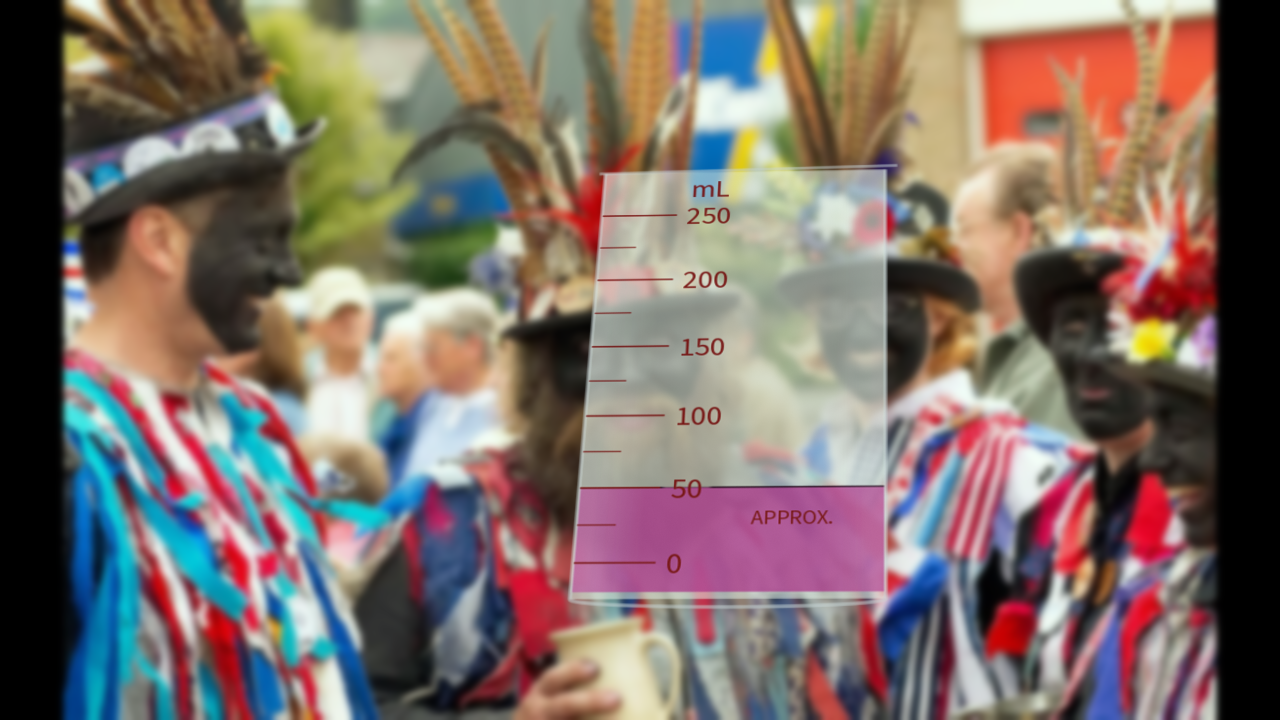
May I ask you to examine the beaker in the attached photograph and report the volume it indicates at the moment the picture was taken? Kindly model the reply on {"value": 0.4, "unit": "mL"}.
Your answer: {"value": 50, "unit": "mL"}
